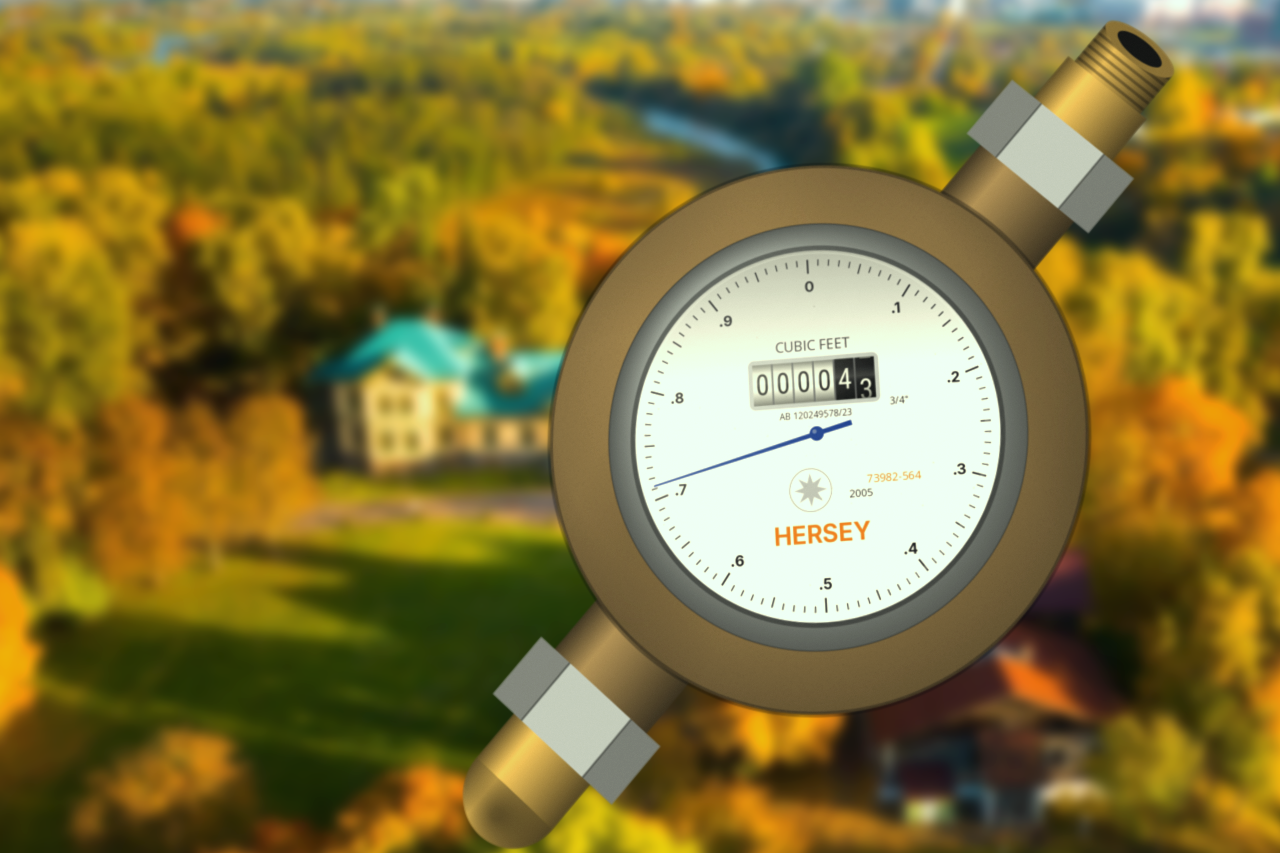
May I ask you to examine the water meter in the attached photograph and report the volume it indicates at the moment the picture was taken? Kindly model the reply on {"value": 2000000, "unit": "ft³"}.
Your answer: {"value": 42.71, "unit": "ft³"}
